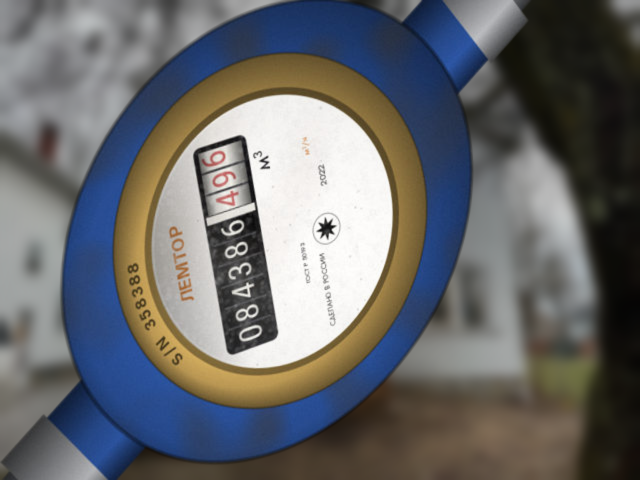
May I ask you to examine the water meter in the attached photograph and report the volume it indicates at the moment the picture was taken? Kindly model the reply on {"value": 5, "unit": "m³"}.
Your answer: {"value": 84386.496, "unit": "m³"}
